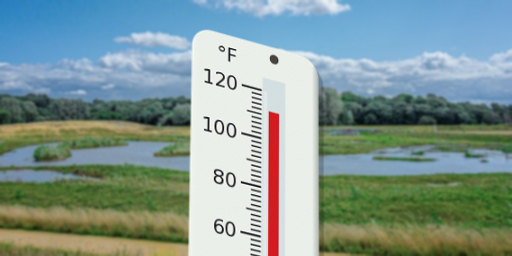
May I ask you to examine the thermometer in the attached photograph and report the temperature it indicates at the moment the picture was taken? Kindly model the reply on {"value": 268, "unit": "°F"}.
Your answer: {"value": 112, "unit": "°F"}
